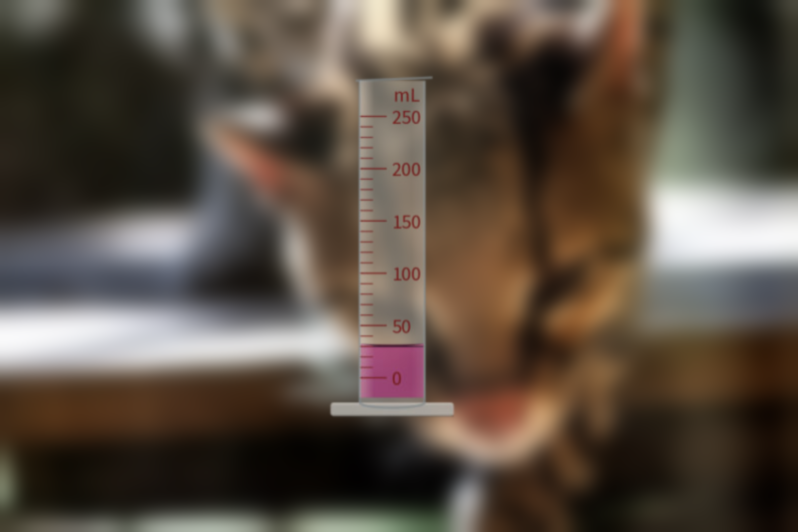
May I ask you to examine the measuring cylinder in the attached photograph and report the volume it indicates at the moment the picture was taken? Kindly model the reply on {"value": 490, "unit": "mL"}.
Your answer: {"value": 30, "unit": "mL"}
